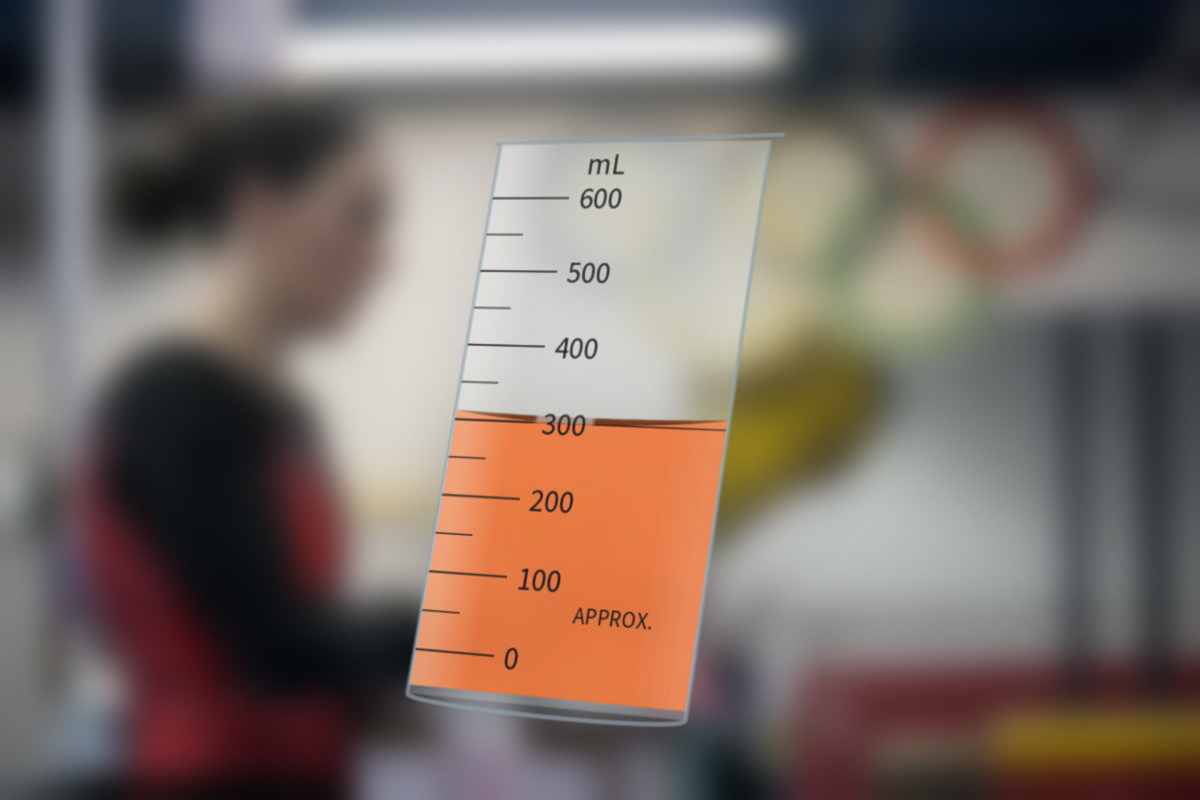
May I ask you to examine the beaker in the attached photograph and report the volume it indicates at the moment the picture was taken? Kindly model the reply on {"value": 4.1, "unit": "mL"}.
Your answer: {"value": 300, "unit": "mL"}
